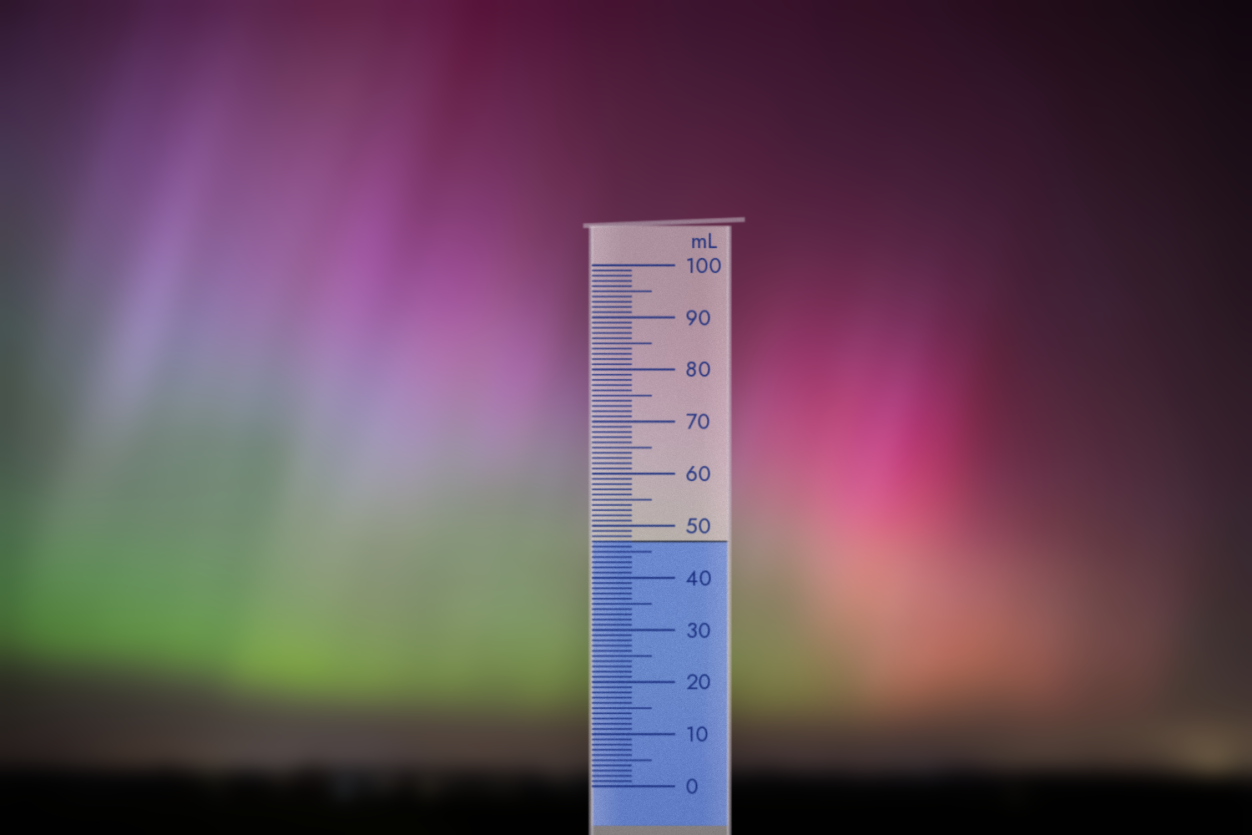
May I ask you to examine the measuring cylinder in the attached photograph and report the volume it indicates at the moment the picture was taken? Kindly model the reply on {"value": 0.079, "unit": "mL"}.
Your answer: {"value": 47, "unit": "mL"}
